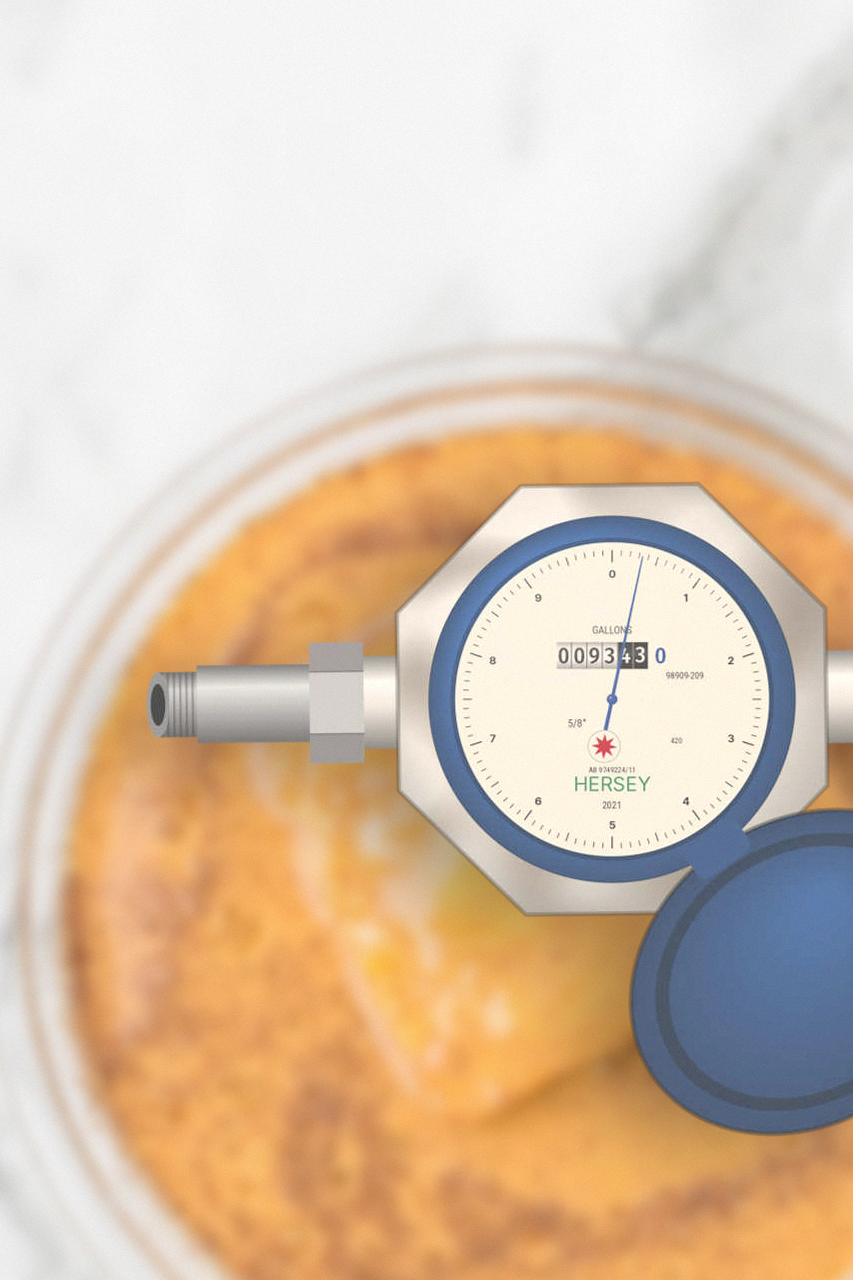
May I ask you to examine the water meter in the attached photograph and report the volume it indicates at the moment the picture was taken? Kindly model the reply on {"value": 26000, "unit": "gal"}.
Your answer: {"value": 93430.3, "unit": "gal"}
